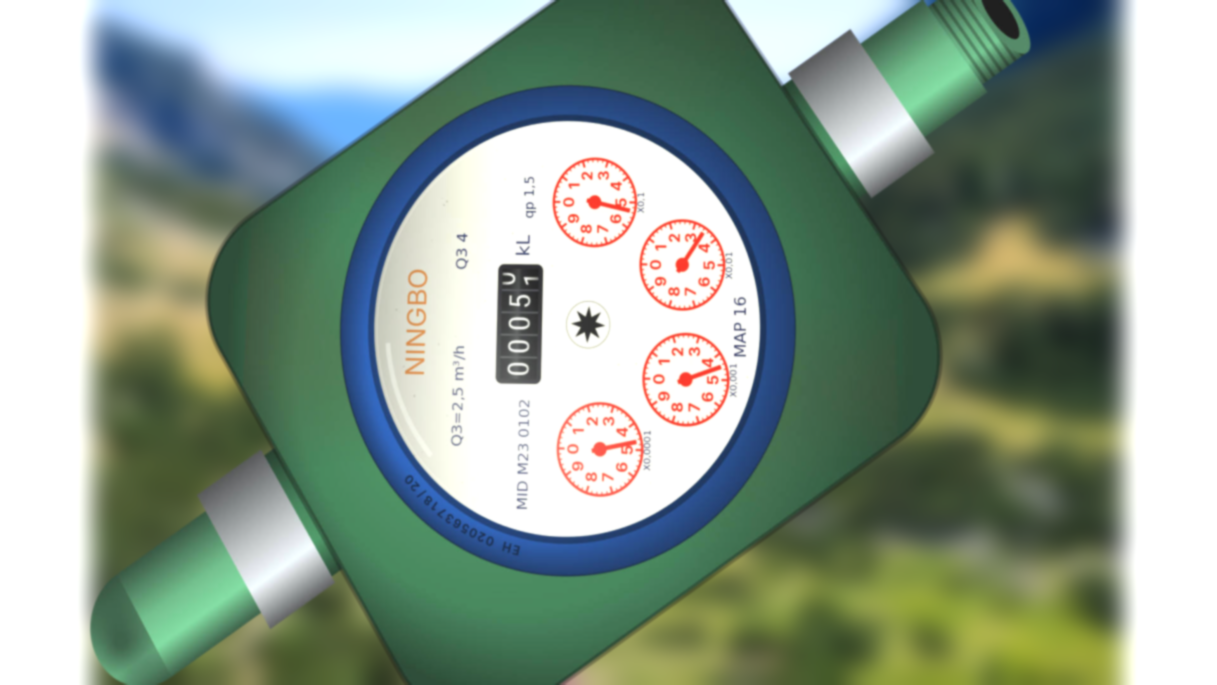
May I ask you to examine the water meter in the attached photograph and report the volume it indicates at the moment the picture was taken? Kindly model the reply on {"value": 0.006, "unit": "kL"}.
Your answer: {"value": 50.5344, "unit": "kL"}
